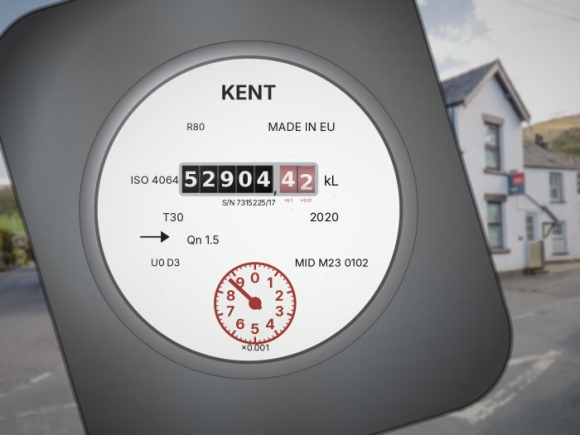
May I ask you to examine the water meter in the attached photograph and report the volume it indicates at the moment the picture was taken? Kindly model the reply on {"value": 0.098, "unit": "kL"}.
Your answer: {"value": 52904.418, "unit": "kL"}
